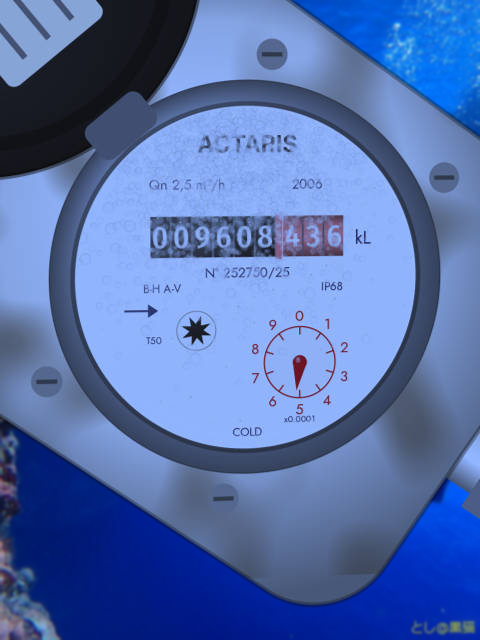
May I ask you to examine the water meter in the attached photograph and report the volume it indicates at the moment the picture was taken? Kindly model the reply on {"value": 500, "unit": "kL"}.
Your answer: {"value": 9608.4365, "unit": "kL"}
